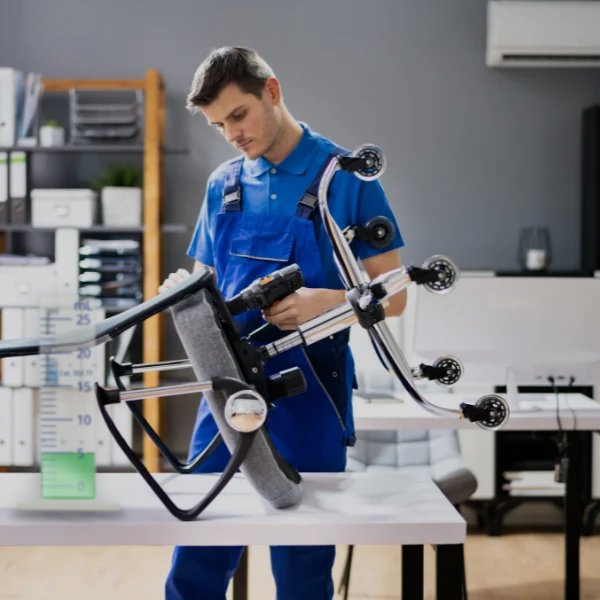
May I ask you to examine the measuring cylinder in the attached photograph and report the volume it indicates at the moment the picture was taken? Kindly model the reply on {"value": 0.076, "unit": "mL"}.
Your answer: {"value": 5, "unit": "mL"}
